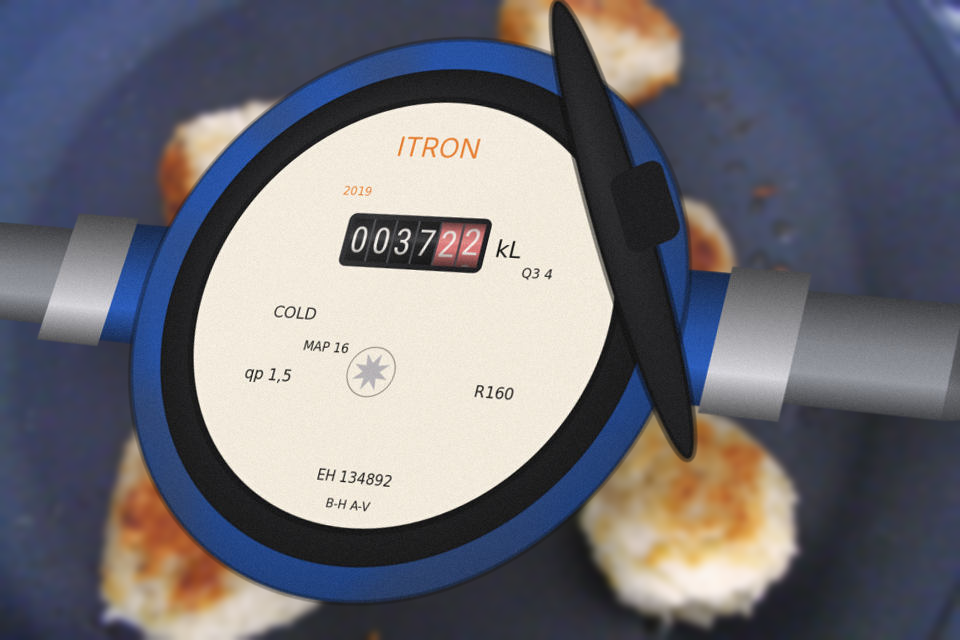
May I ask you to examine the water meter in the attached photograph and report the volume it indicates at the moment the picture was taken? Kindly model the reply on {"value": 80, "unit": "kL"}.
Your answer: {"value": 37.22, "unit": "kL"}
